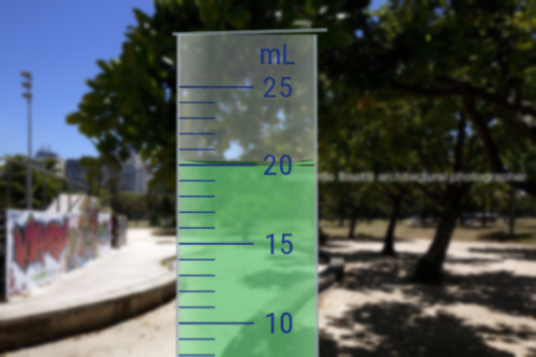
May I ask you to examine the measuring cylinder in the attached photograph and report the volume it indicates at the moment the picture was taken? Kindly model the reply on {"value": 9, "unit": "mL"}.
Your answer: {"value": 20, "unit": "mL"}
